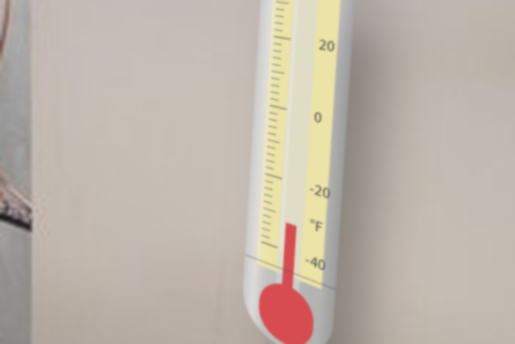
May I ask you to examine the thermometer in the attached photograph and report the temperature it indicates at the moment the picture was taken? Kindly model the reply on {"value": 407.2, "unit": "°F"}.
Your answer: {"value": -32, "unit": "°F"}
